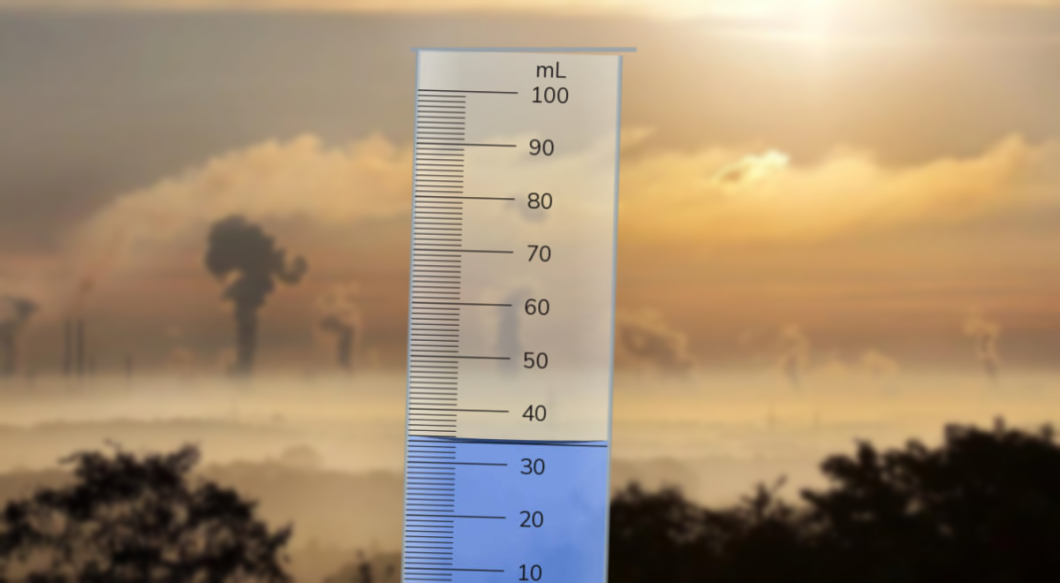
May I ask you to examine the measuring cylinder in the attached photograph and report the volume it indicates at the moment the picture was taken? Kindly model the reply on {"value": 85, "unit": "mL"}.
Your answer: {"value": 34, "unit": "mL"}
